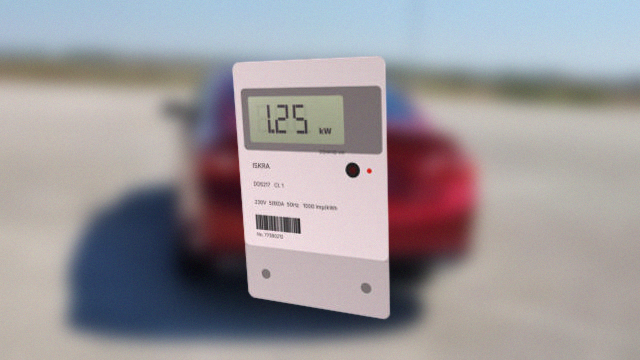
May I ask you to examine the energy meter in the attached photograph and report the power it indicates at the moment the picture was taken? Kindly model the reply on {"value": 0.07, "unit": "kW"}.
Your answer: {"value": 1.25, "unit": "kW"}
